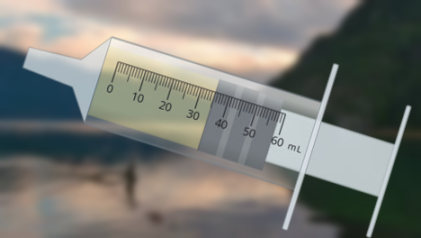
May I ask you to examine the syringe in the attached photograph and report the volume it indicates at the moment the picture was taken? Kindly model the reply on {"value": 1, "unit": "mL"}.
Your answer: {"value": 35, "unit": "mL"}
